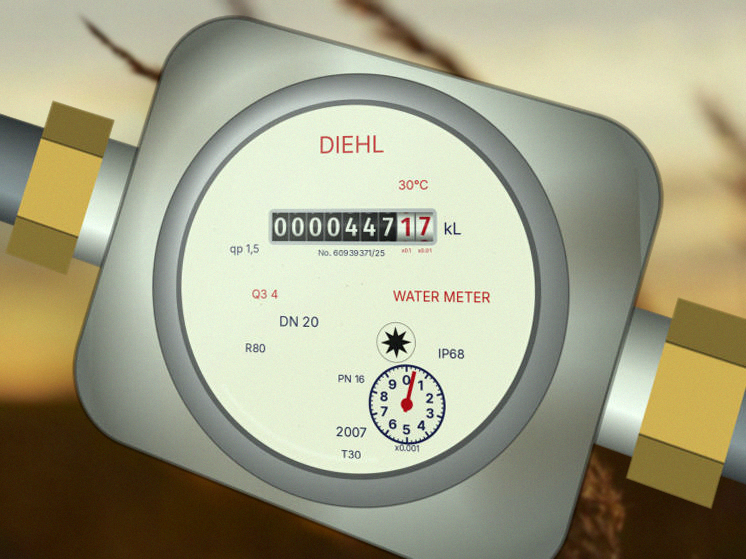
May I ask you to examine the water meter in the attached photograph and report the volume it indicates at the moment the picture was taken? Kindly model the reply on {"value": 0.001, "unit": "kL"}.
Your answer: {"value": 447.170, "unit": "kL"}
